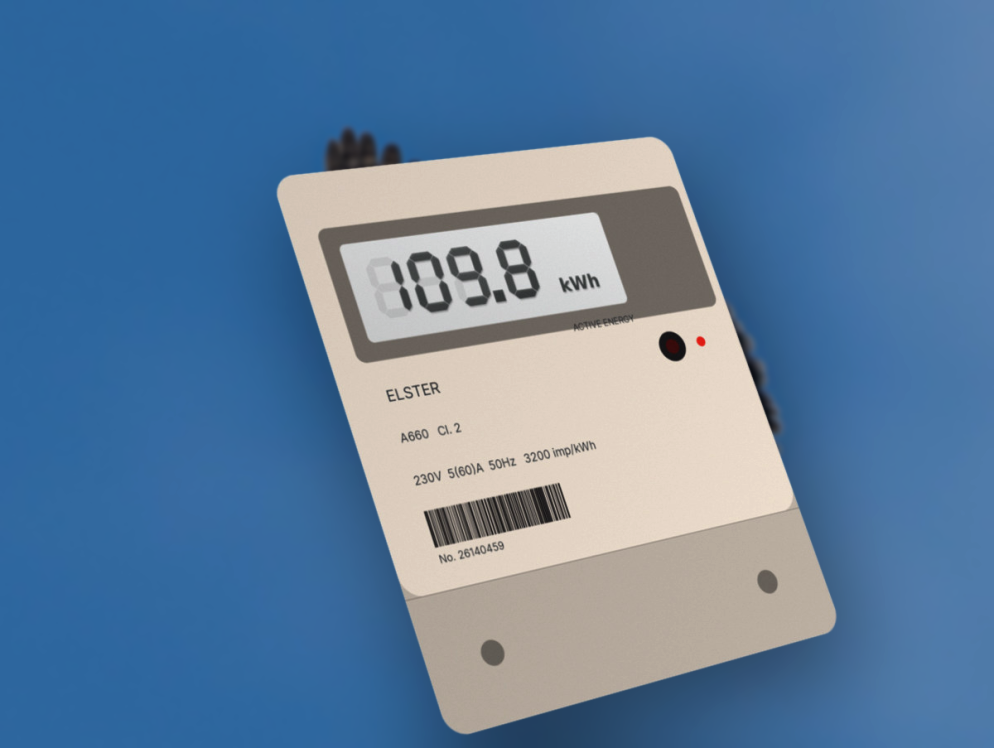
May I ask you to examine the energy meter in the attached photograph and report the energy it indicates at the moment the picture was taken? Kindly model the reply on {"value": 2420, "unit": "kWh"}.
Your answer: {"value": 109.8, "unit": "kWh"}
